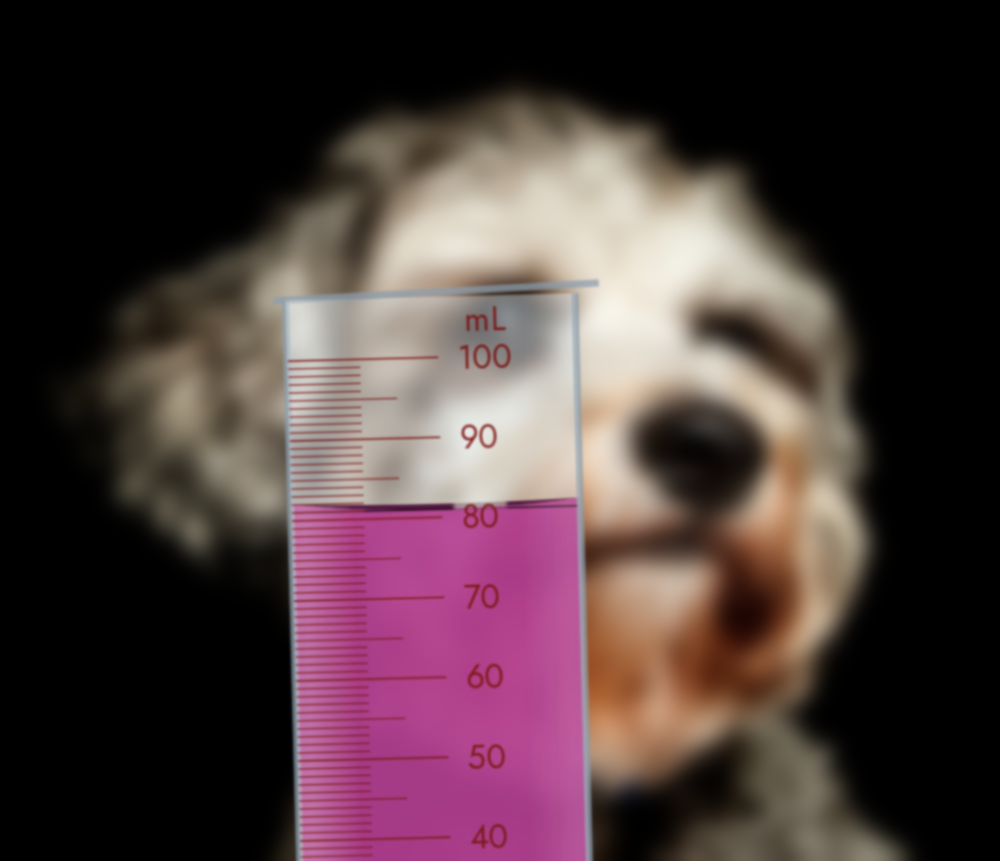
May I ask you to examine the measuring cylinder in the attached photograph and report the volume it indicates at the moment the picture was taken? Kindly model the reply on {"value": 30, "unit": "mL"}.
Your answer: {"value": 81, "unit": "mL"}
